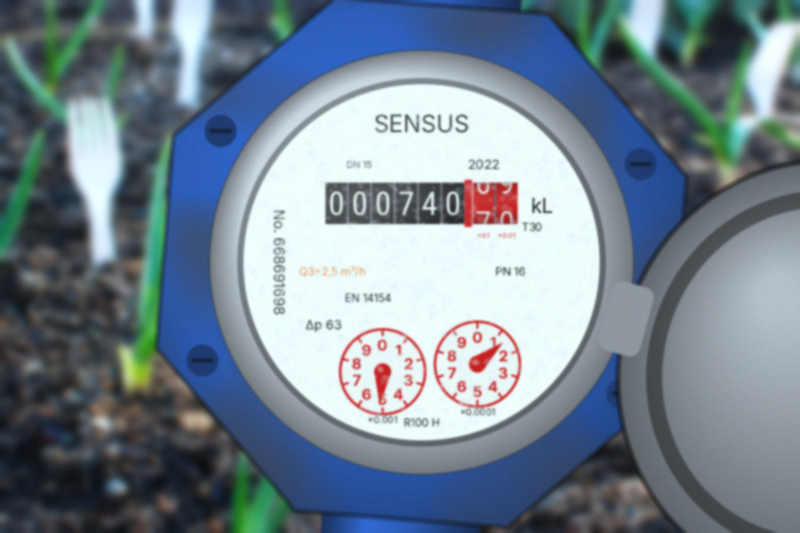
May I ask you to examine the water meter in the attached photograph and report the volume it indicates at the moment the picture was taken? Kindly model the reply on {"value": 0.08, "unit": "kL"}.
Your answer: {"value": 740.6951, "unit": "kL"}
